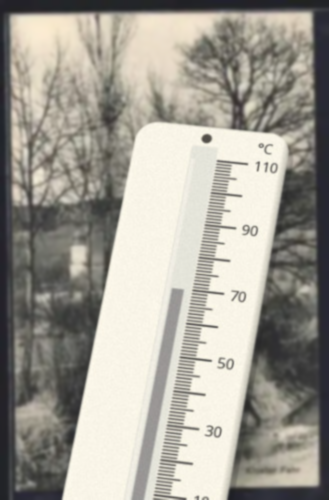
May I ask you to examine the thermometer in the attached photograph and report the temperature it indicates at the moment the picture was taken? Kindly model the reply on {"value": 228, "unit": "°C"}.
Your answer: {"value": 70, "unit": "°C"}
